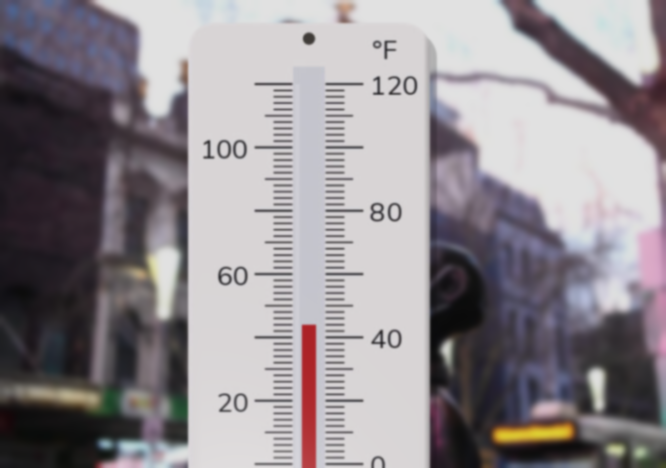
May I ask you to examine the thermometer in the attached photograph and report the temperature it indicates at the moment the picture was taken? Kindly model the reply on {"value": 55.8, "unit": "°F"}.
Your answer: {"value": 44, "unit": "°F"}
